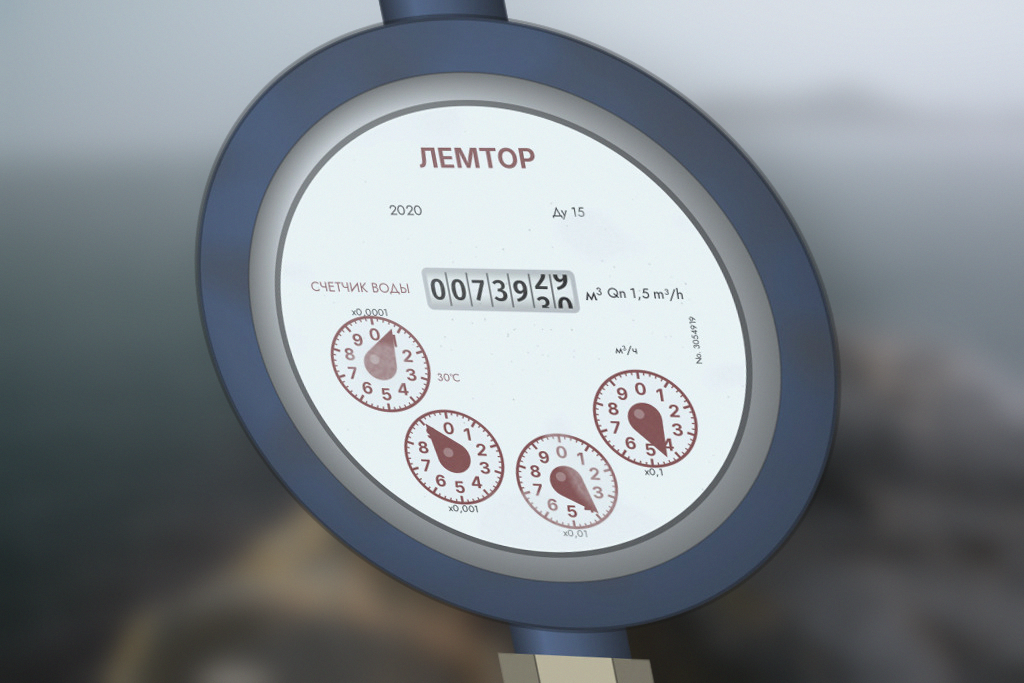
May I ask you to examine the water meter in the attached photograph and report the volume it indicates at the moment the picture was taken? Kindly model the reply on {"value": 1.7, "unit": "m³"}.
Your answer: {"value": 73929.4390, "unit": "m³"}
